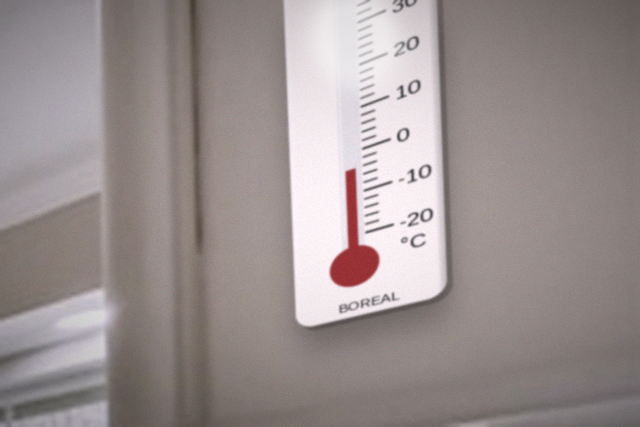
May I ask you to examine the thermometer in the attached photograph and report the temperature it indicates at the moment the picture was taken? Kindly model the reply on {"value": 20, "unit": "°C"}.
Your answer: {"value": -4, "unit": "°C"}
